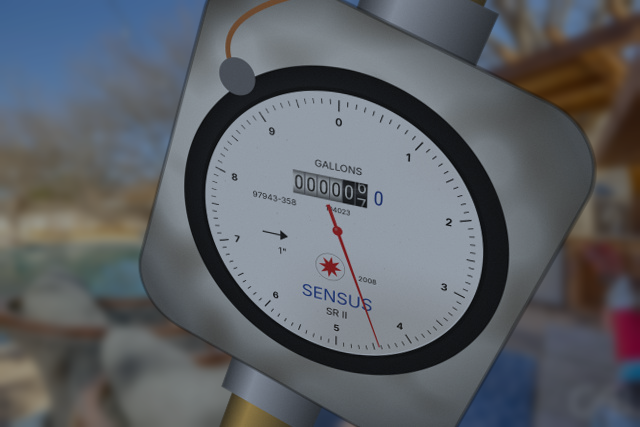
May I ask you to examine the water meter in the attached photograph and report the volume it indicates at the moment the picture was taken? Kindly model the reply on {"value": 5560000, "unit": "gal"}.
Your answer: {"value": 64.4, "unit": "gal"}
